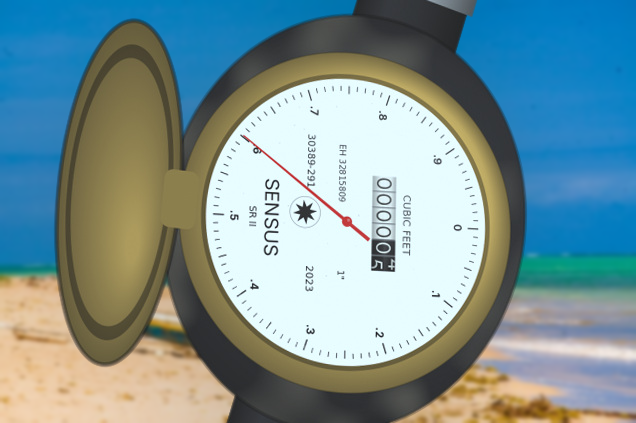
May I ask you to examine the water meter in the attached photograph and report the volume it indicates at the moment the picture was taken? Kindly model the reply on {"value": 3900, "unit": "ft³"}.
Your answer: {"value": 4.60, "unit": "ft³"}
